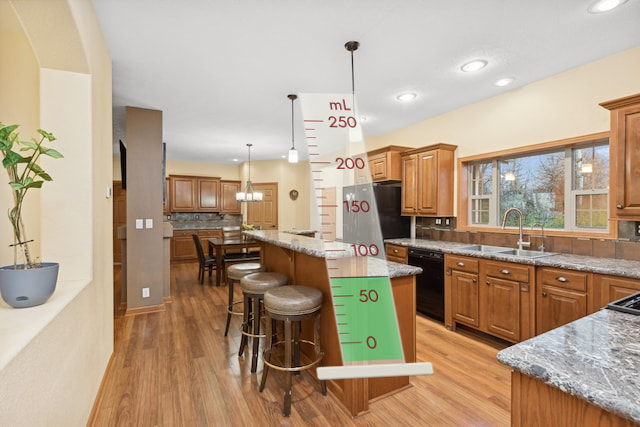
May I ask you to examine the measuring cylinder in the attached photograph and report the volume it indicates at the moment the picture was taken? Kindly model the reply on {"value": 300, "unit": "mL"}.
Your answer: {"value": 70, "unit": "mL"}
